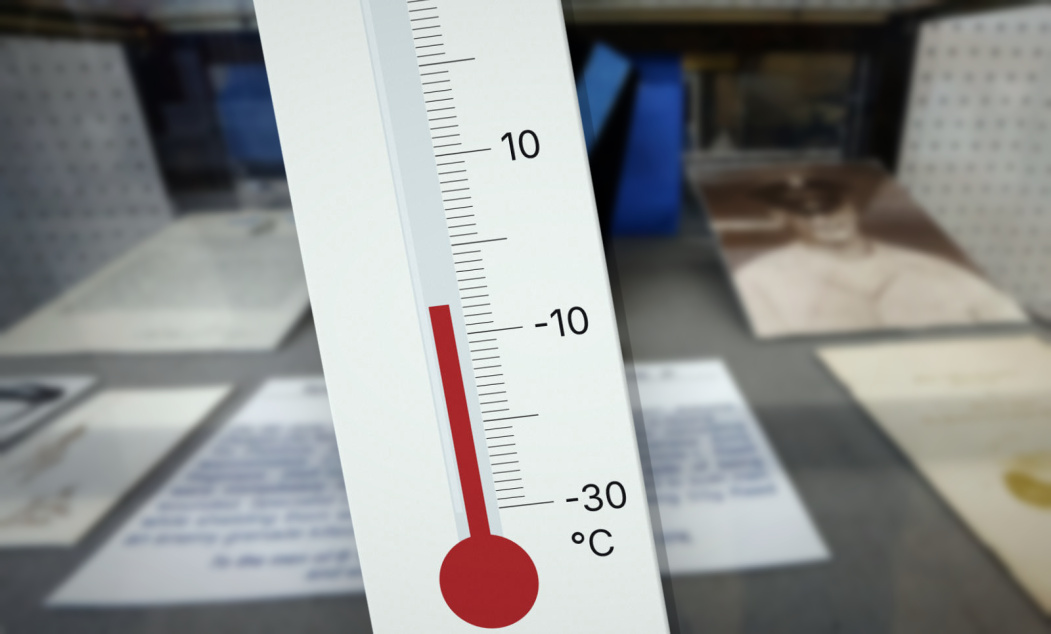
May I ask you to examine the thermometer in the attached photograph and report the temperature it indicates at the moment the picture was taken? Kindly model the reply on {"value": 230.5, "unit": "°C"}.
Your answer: {"value": -6.5, "unit": "°C"}
